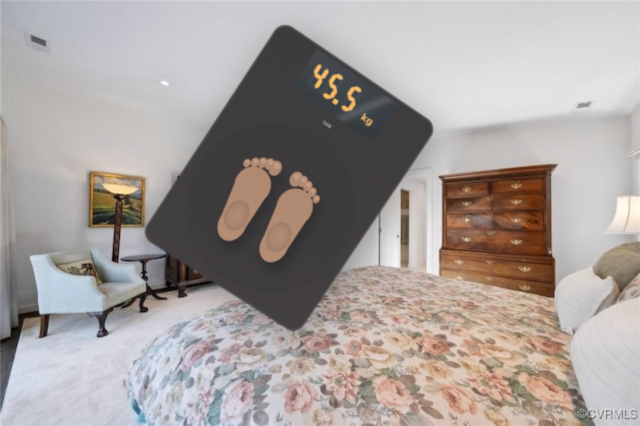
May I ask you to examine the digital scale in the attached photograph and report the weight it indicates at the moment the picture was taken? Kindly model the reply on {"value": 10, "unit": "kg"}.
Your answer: {"value": 45.5, "unit": "kg"}
